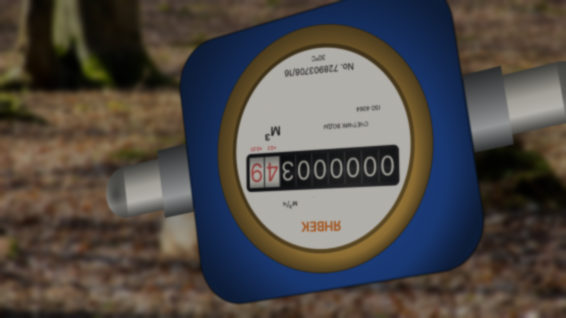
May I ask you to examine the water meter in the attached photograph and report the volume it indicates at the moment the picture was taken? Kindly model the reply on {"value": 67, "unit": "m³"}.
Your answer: {"value": 3.49, "unit": "m³"}
